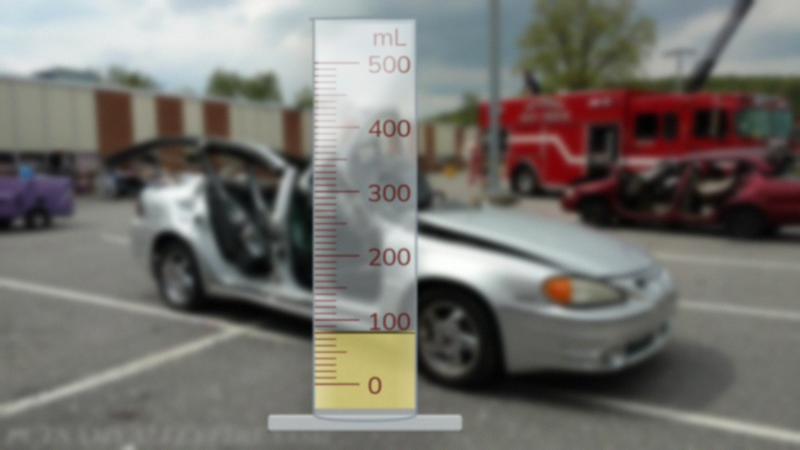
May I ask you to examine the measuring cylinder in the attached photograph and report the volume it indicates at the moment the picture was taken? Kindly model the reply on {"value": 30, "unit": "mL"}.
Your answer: {"value": 80, "unit": "mL"}
